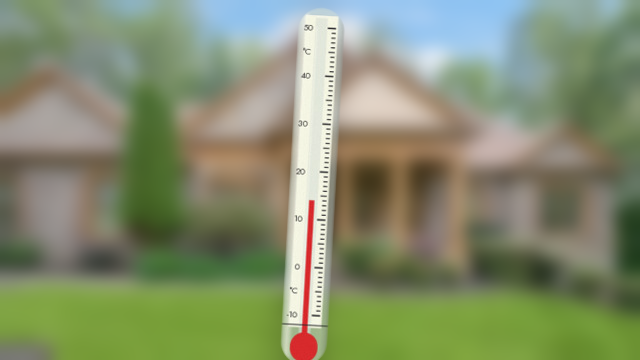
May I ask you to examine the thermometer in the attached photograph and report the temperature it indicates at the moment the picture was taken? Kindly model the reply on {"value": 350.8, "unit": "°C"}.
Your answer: {"value": 14, "unit": "°C"}
